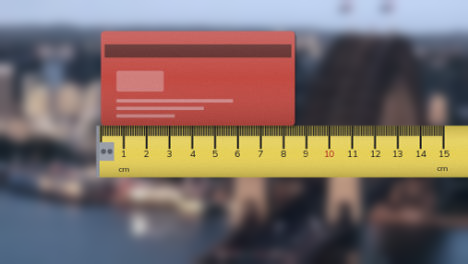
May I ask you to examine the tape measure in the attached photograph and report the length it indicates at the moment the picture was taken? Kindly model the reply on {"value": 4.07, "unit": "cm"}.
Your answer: {"value": 8.5, "unit": "cm"}
